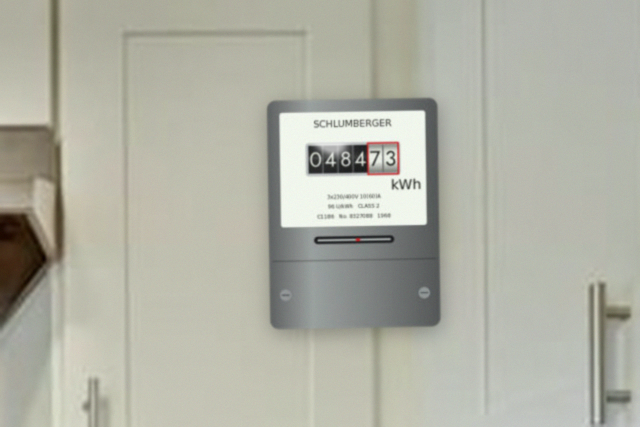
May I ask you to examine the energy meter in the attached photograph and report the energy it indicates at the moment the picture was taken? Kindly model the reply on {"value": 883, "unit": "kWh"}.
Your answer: {"value": 484.73, "unit": "kWh"}
